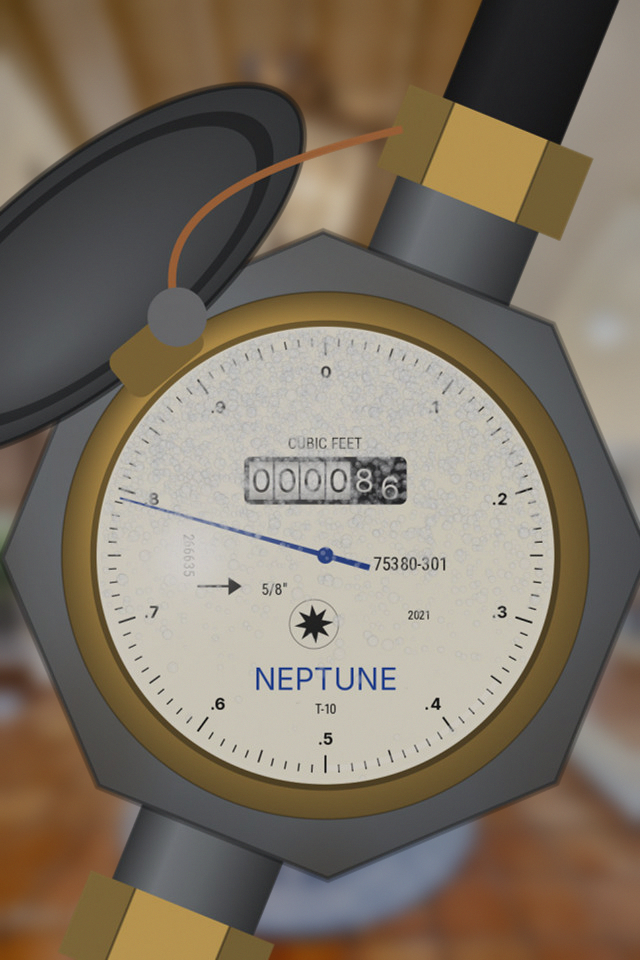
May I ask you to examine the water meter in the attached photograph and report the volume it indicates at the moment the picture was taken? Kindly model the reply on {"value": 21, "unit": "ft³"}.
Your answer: {"value": 85.79, "unit": "ft³"}
